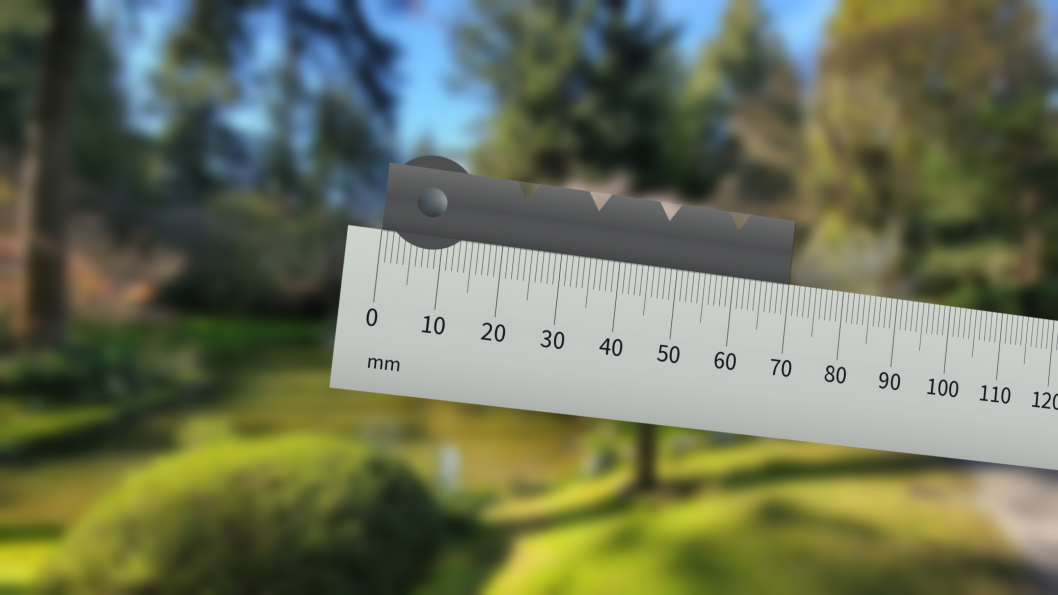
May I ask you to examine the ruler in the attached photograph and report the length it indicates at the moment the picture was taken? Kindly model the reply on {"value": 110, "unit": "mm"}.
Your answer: {"value": 70, "unit": "mm"}
